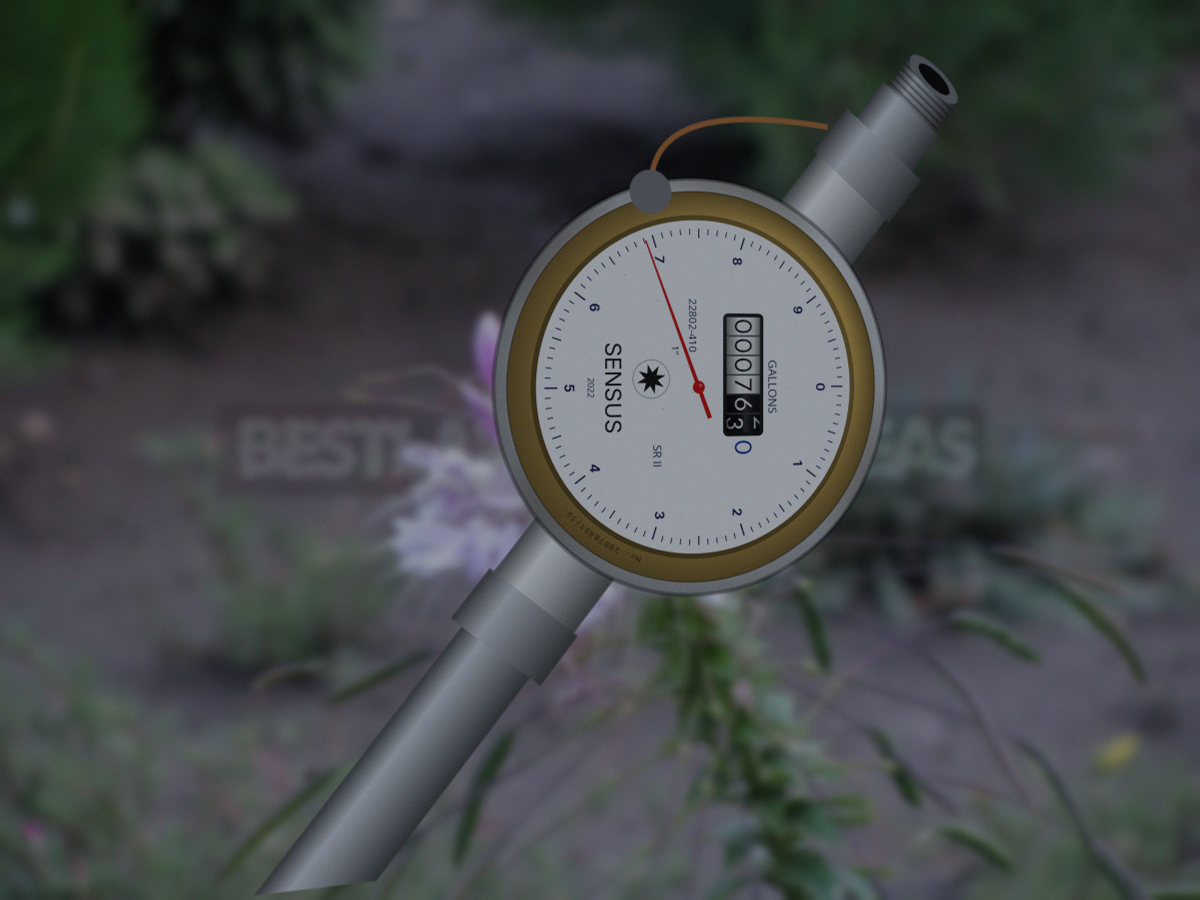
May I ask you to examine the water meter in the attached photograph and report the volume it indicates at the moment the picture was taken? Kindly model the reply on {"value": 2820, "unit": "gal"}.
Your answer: {"value": 7626.9, "unit": "gal"}
